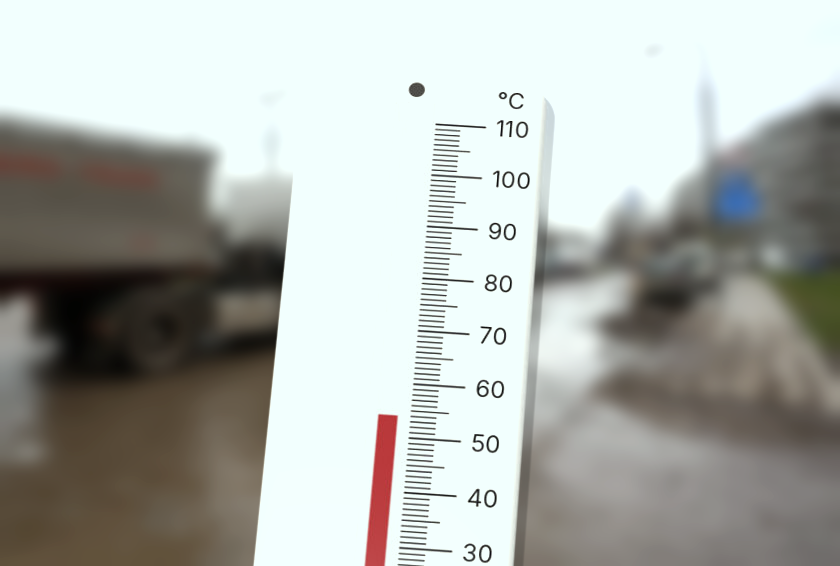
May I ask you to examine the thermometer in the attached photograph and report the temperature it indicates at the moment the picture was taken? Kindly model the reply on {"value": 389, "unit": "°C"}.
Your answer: {"value": 54, "unit": "°C"}
